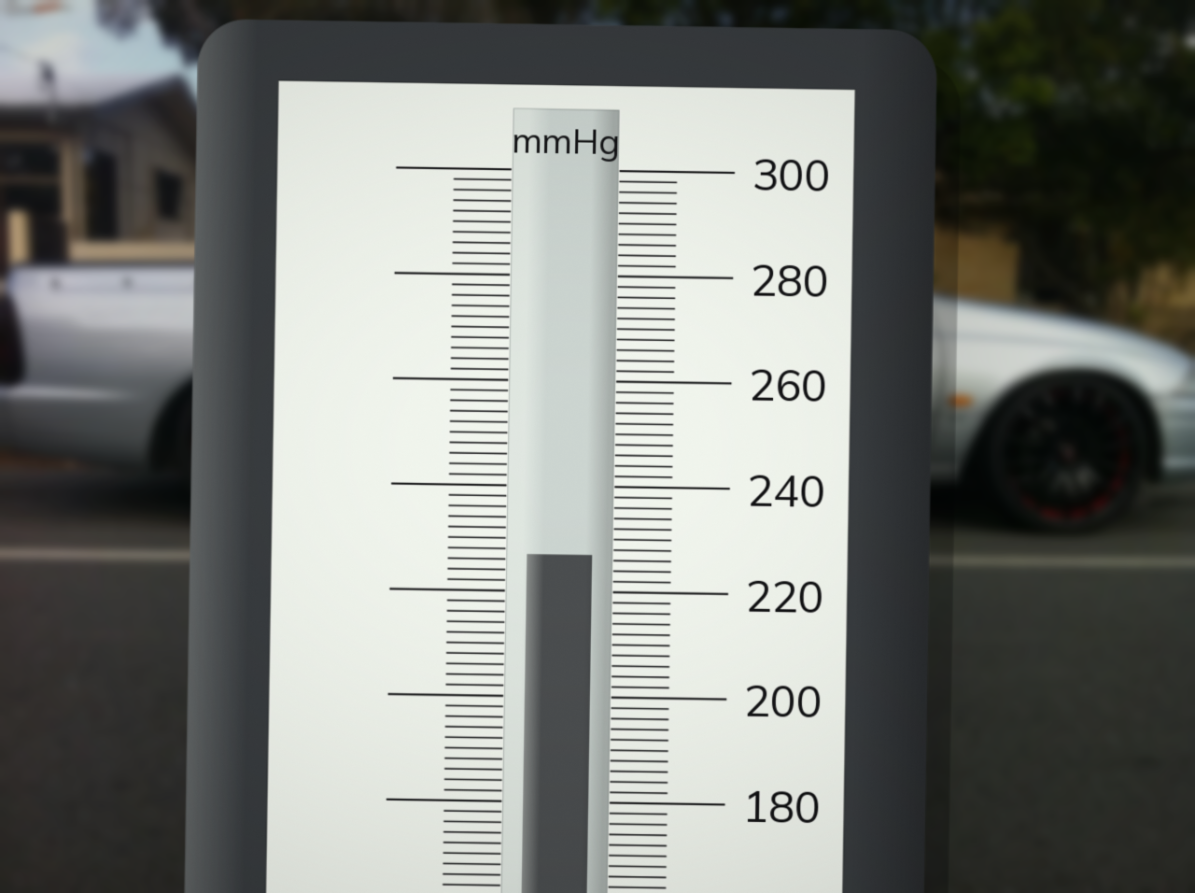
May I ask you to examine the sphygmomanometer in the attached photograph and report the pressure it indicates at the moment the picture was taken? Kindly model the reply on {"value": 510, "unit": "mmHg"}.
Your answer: {"value": 227, "unit": "mmHg"}
